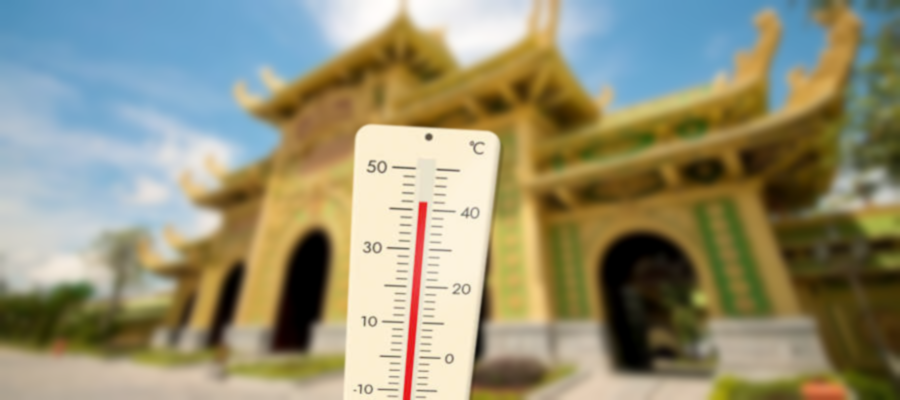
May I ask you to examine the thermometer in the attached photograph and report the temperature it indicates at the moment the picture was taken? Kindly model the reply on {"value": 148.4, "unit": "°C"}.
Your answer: {"value": 42, "unit": "°C"}
